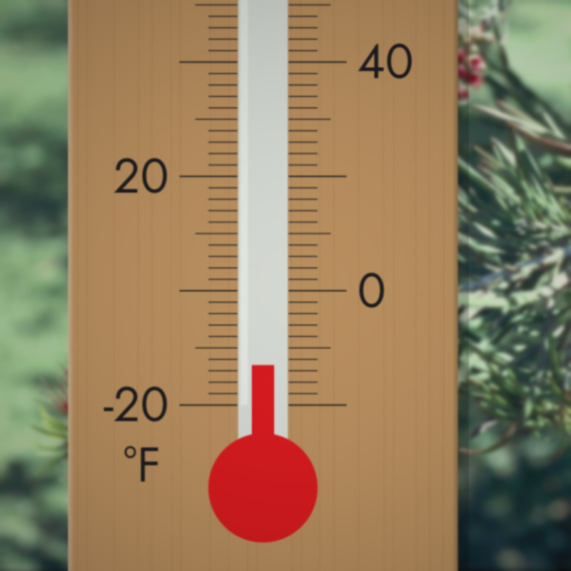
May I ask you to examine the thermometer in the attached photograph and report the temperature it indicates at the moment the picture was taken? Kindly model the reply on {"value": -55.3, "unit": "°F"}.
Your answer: {"value": -13, "unit": "°F"}
